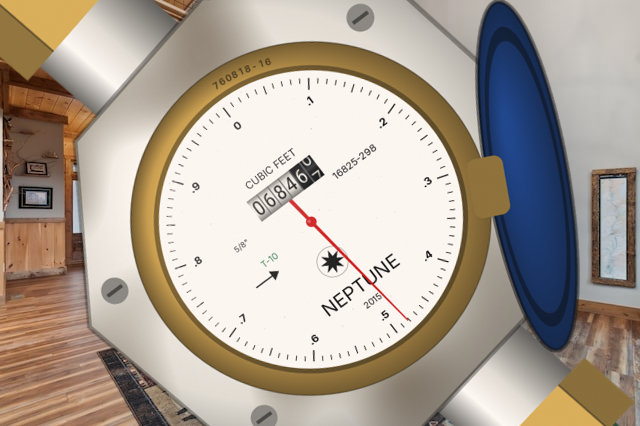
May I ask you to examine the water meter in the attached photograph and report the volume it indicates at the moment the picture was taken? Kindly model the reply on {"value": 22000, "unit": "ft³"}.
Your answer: {"value": 68466.48, "unit": "ft³"}
